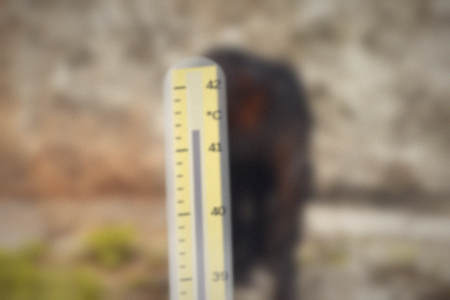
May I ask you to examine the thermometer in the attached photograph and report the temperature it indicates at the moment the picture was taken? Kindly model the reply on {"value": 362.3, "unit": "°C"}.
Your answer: {"value": 41.3, "unit": "°C"}
